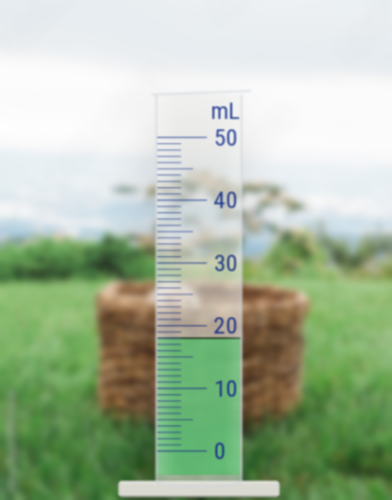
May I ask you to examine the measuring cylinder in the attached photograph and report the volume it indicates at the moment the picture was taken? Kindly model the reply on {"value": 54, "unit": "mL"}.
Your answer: {"value": 18, "unit": "mL"}
